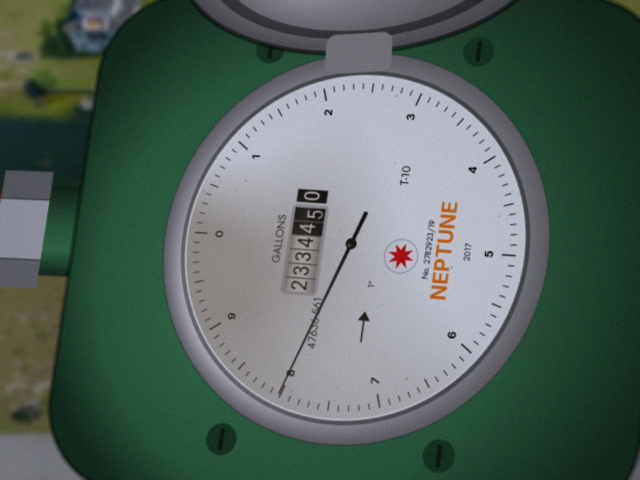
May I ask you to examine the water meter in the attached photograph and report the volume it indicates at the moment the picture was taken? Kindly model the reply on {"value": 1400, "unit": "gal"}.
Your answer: {"value": 2334448.0, "unit": "gal"}
